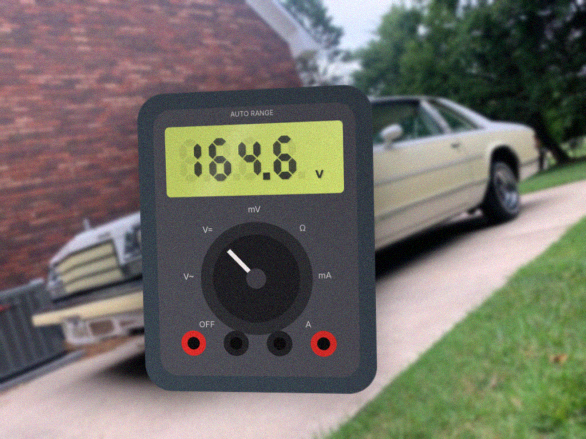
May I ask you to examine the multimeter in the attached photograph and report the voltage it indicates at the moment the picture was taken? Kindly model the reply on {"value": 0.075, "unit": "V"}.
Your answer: {"value": 164.6, "unit": "V"}
